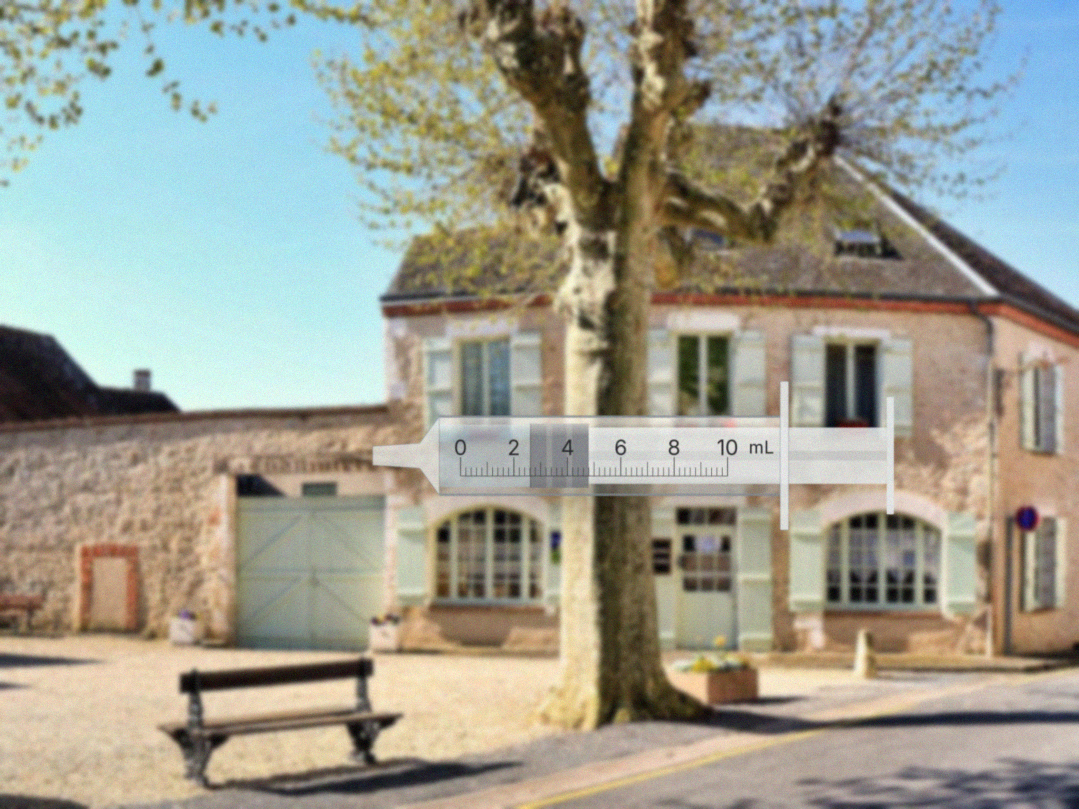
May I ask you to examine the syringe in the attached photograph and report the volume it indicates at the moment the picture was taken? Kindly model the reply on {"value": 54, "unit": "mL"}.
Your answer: {"value": 2.6, "unit": "mL"}
